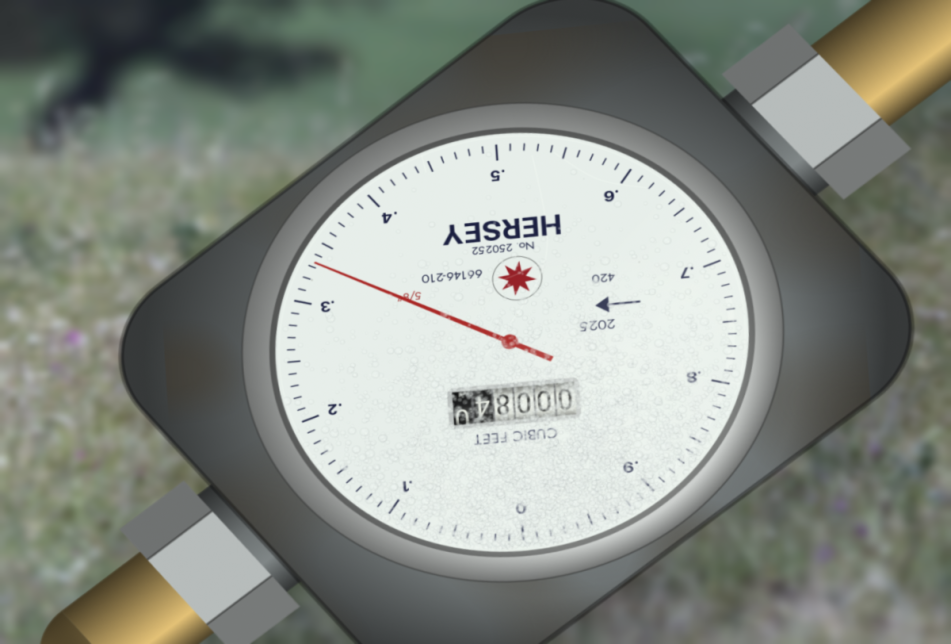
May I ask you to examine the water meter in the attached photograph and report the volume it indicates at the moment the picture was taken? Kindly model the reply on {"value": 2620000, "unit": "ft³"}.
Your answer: {"value": 840.33, "unit": "ft³"}
